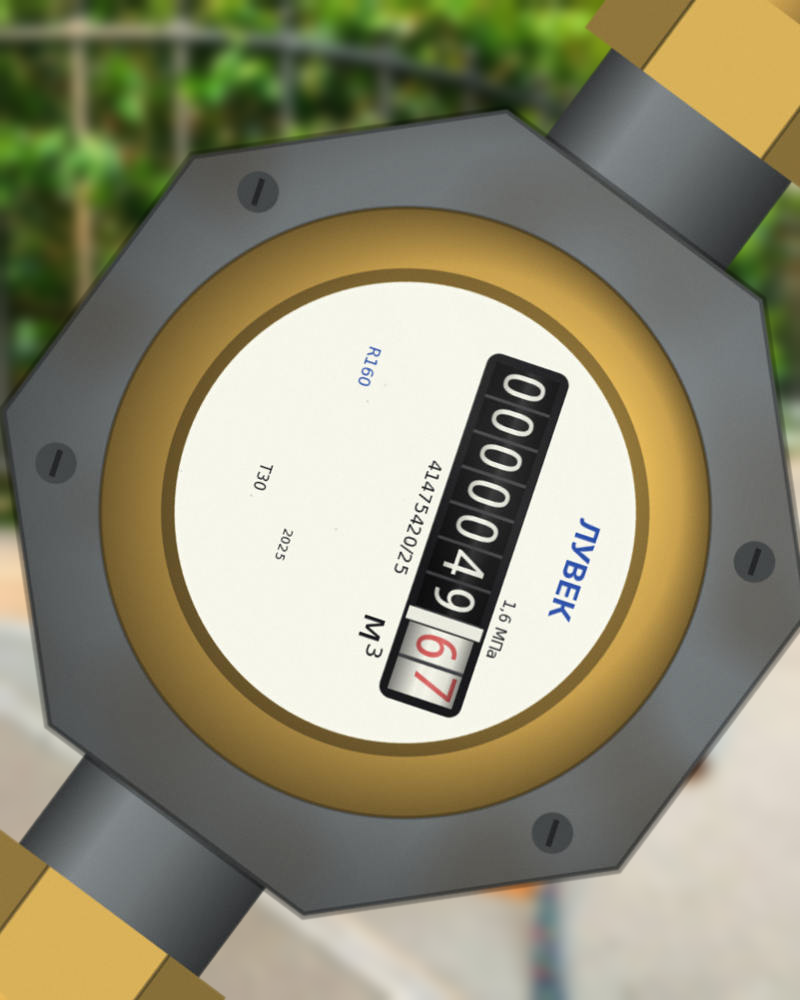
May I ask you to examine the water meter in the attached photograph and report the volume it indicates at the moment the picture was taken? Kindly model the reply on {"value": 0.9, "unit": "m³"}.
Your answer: {"value": 49.67, "unit": "m³"}
